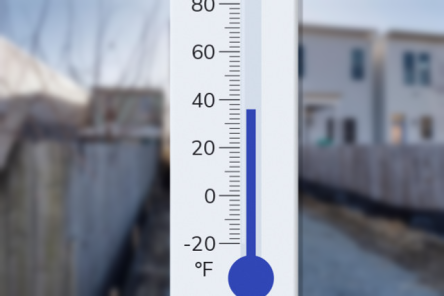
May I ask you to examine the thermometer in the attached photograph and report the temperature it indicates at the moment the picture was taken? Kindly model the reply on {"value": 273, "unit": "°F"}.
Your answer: {"value": 36, "unit": "°F"}
